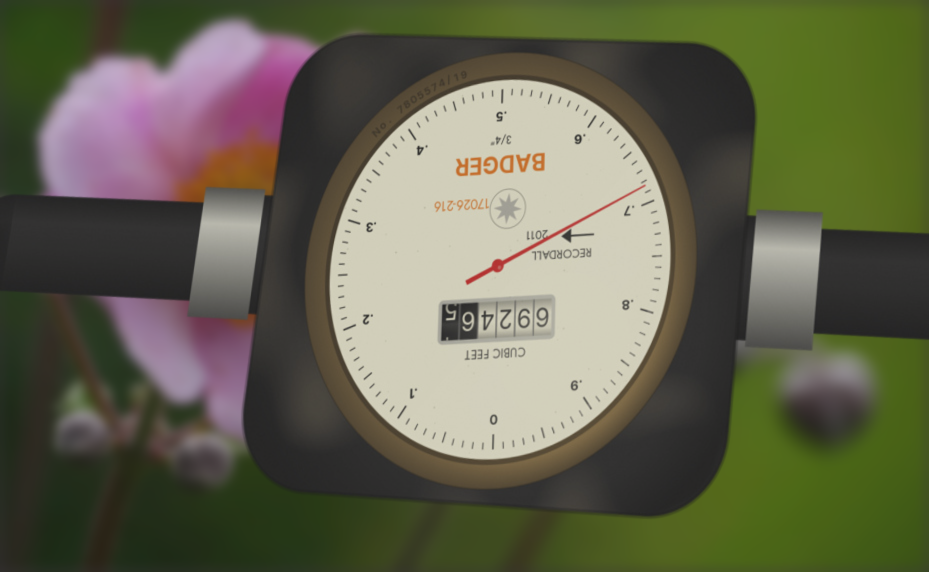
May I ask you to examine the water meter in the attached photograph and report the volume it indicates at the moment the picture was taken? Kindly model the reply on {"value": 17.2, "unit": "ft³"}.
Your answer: {"value": 692464.68, "unit": "ft³"}
